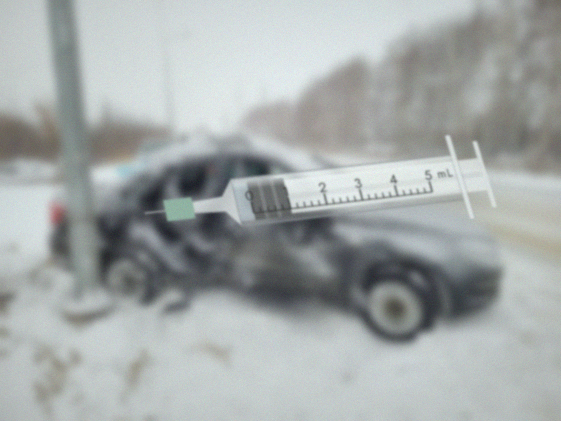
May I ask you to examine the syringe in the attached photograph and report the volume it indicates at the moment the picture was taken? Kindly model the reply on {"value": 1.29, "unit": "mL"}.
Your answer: {"value": 0, "unit": "mL"}
